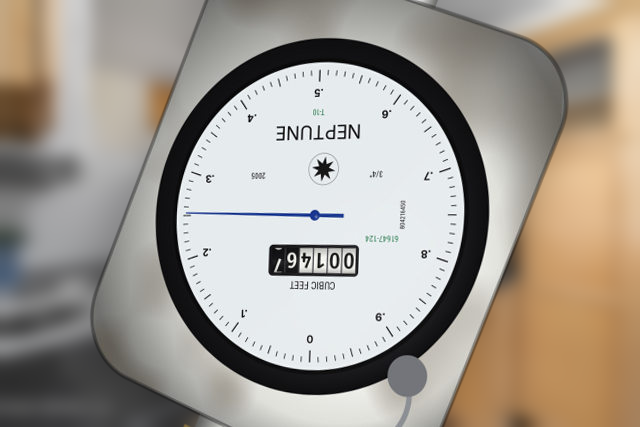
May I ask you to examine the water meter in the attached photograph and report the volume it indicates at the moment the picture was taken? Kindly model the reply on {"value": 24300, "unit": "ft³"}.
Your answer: {"value": 1467.25, "unit": "ft³"}
